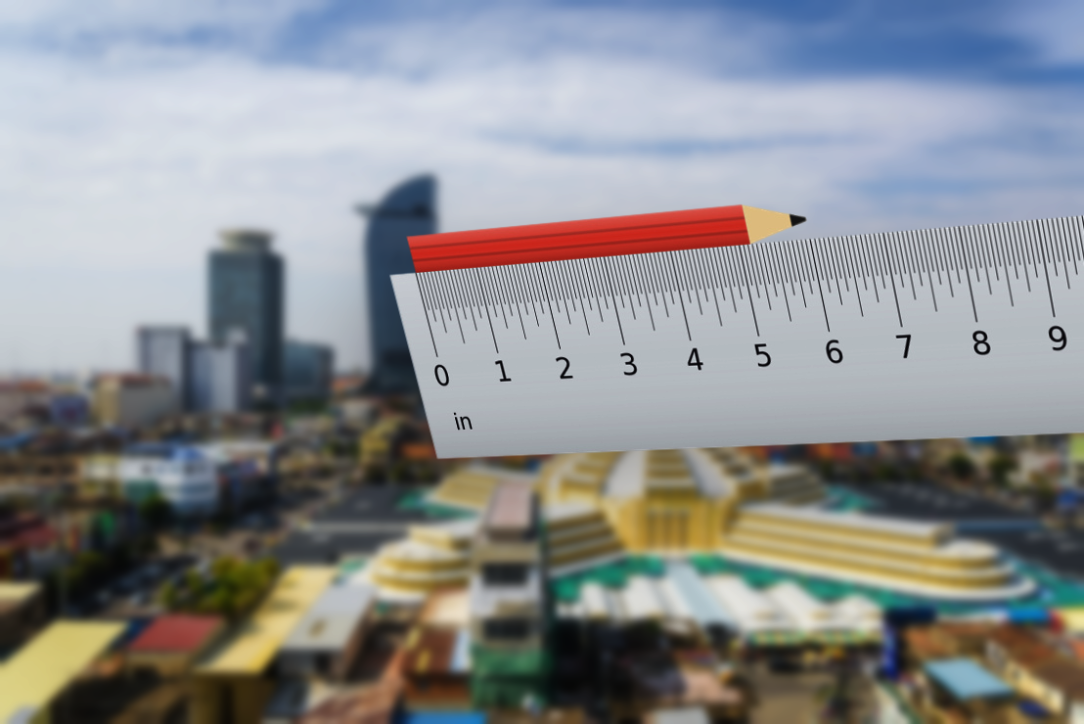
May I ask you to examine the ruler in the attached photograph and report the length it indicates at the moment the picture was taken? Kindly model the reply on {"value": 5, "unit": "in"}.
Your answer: {"value": 6, "unit": "in"}
